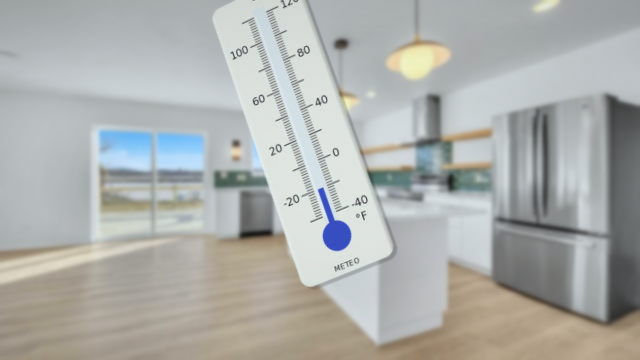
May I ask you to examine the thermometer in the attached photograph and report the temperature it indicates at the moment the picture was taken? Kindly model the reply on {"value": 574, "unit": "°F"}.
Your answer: {"value": -20, "unit": "°F"}
